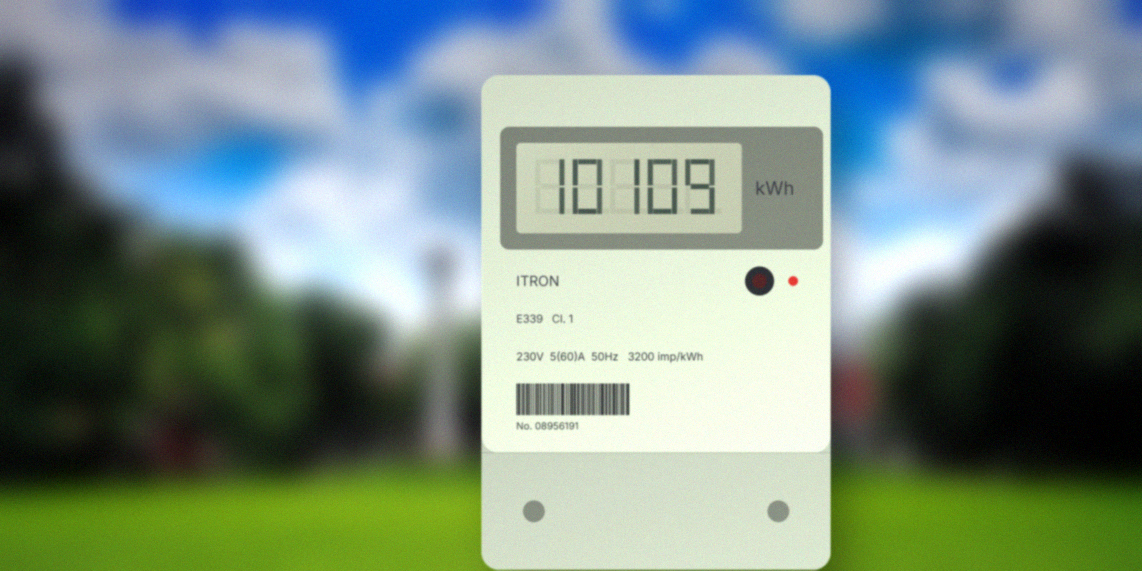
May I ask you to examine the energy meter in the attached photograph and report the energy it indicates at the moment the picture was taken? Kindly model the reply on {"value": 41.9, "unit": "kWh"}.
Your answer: {"value": 10109, "unit": "kWh"}
